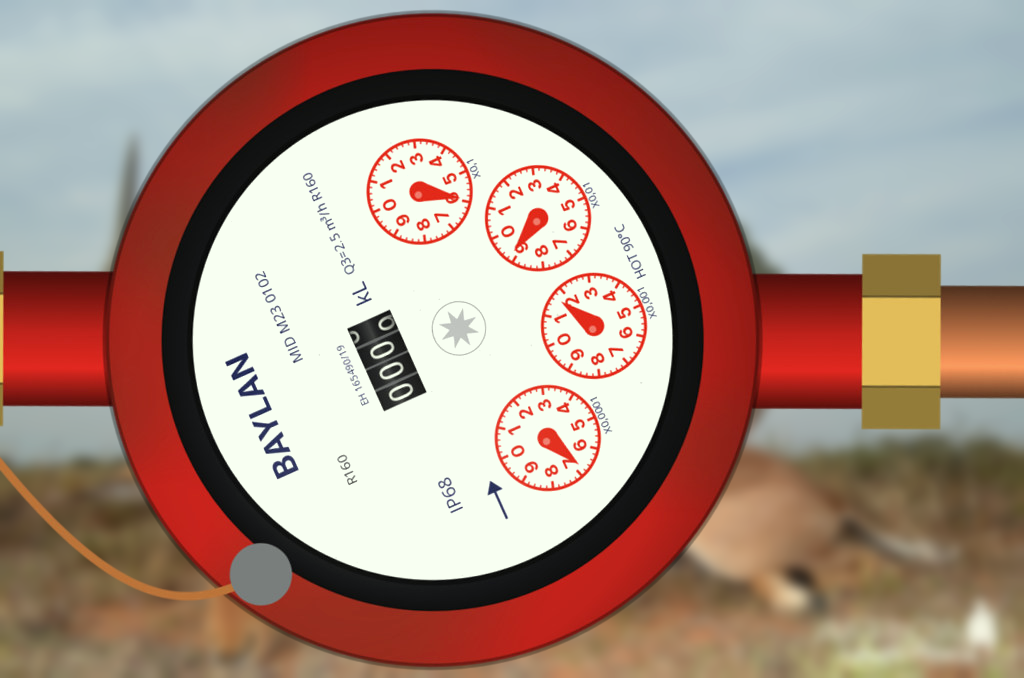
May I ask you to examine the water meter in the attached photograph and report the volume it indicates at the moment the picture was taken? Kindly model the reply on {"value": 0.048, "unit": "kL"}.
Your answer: {"value": 8.5916, "unit": "kL"}
